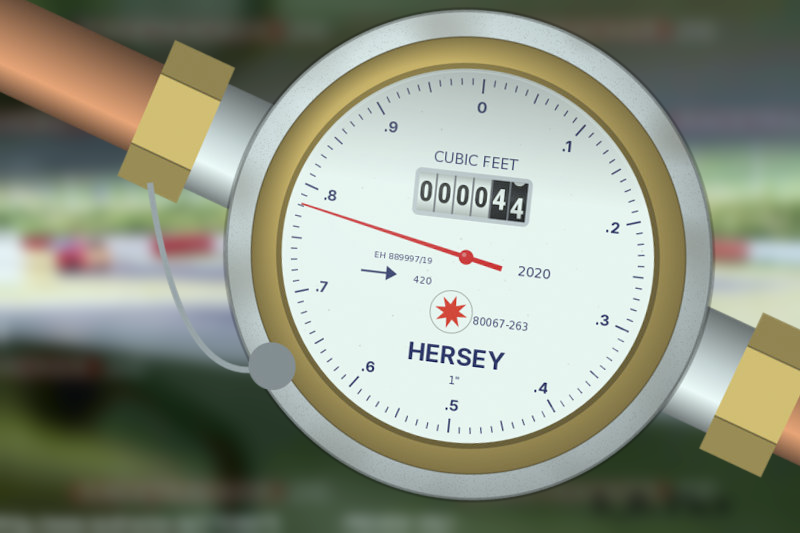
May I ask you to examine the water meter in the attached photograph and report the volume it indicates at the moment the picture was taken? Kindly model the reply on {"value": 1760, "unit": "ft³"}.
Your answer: {"value": 43.78, "unit": "ft³"}
